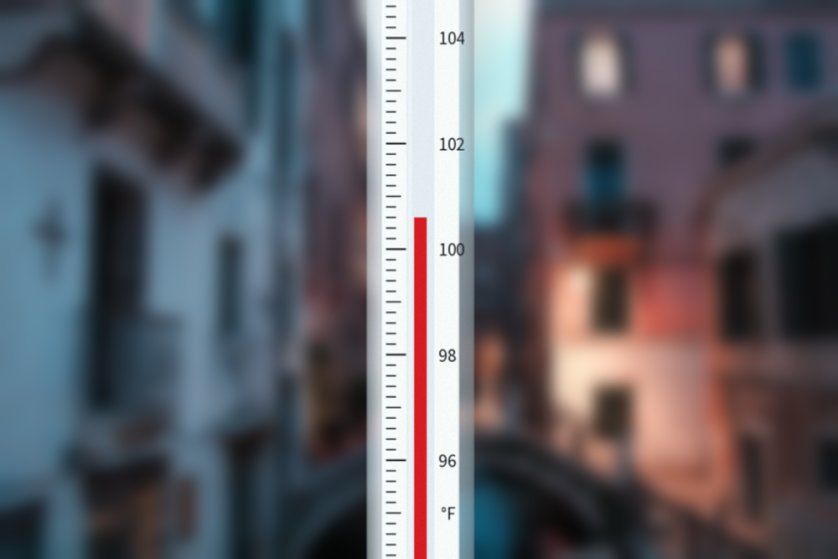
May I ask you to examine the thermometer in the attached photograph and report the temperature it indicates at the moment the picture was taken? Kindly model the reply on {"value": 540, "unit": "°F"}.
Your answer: {"value": 100.6, "unit": "°F"}
